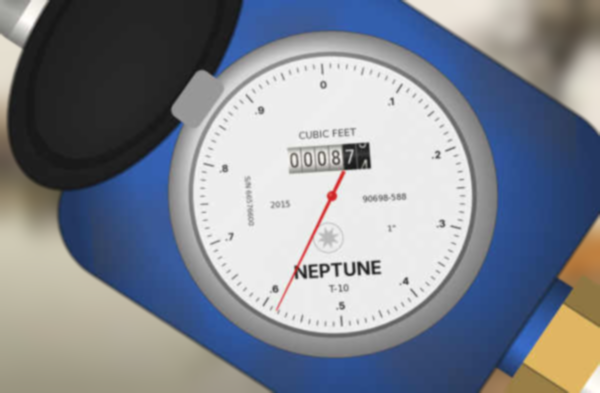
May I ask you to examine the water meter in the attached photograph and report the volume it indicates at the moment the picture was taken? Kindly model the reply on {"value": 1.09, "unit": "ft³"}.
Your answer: {"value": 873.58, "unit": "ft³"}
